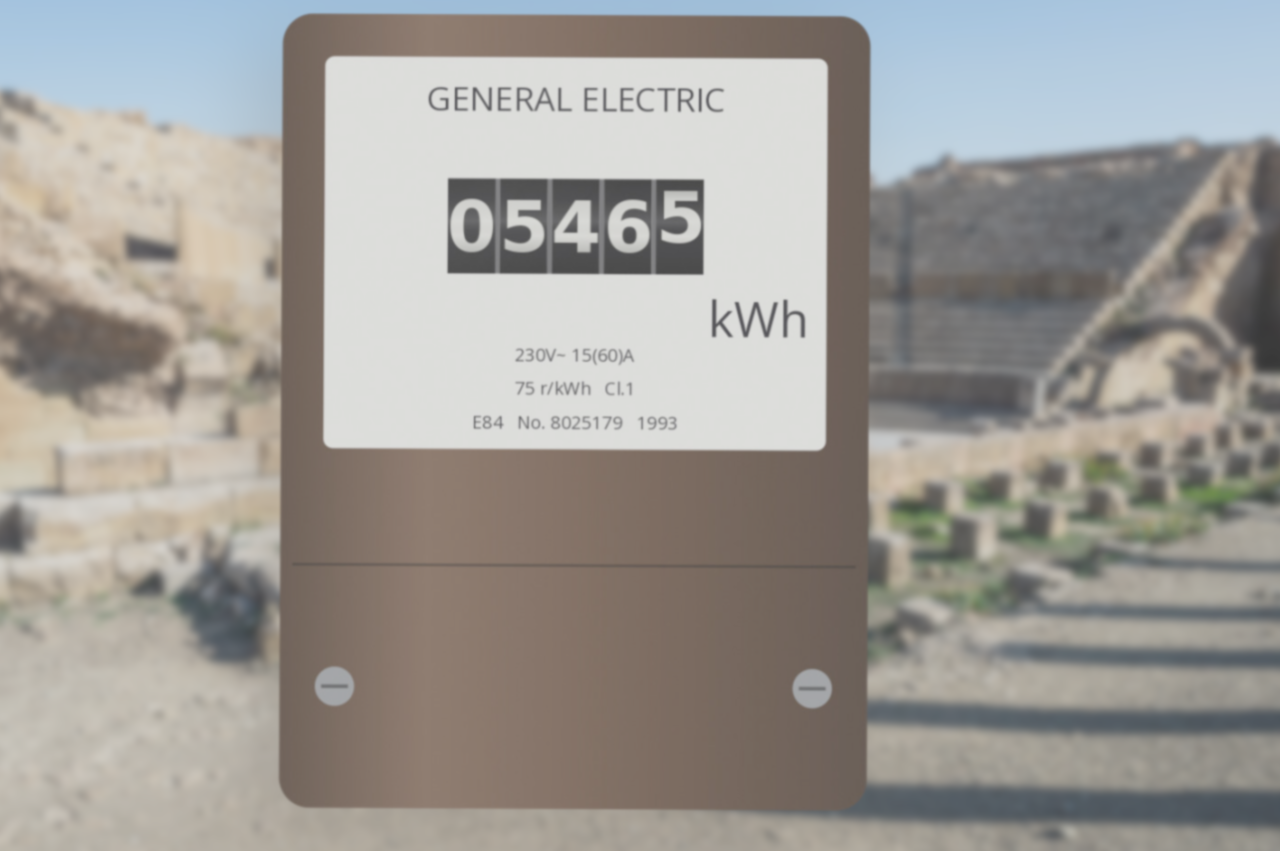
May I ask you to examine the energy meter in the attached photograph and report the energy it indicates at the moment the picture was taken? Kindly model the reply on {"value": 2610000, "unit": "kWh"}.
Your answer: {"value": 5465, "unit": "kWh"}
